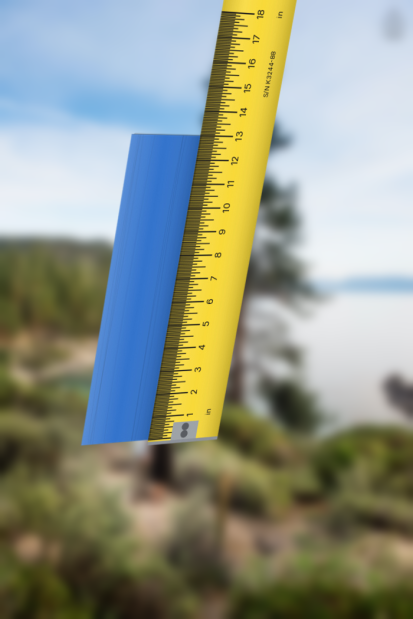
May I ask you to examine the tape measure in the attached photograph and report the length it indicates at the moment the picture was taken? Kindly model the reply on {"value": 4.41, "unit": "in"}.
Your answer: {"value": 13, "unit": "in"}
